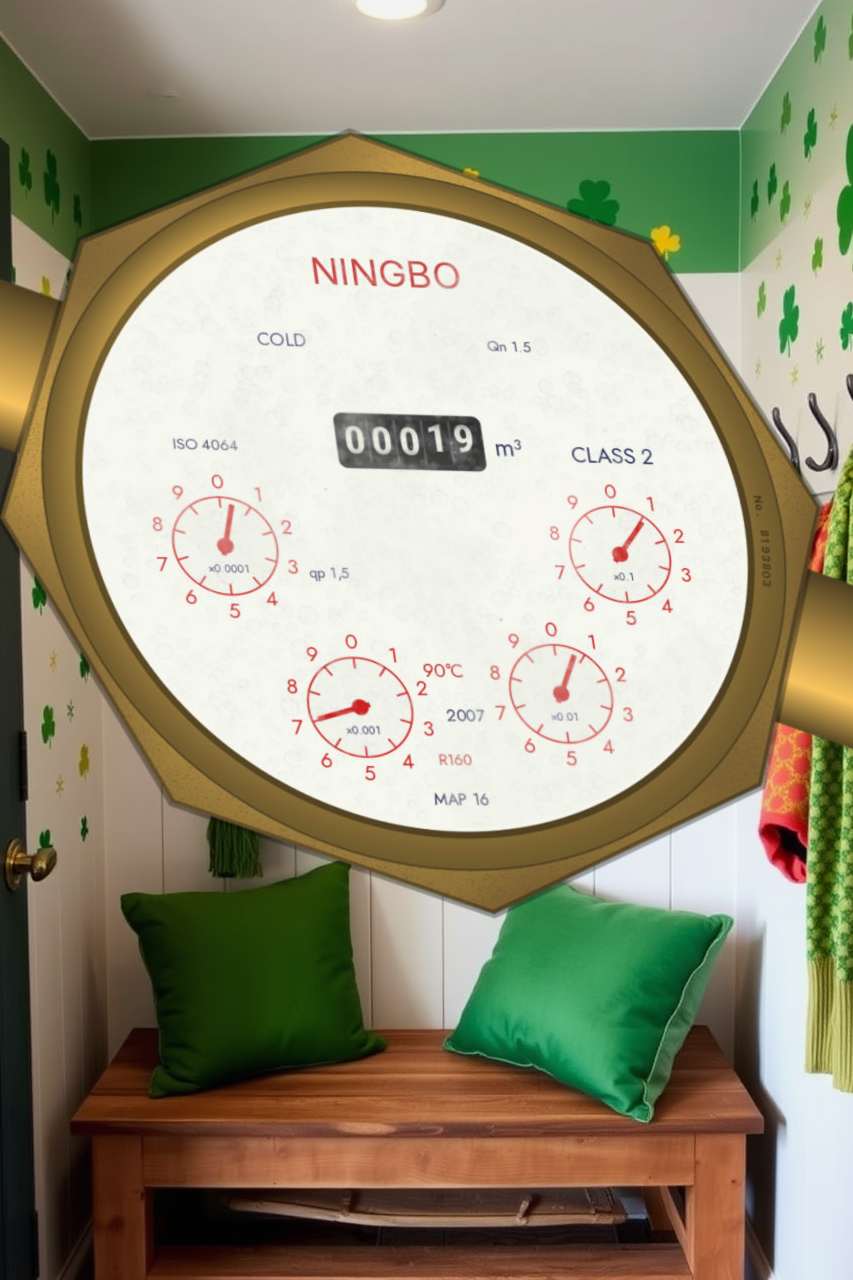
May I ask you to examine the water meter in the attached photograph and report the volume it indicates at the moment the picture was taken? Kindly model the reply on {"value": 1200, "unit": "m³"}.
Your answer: {"value": 19.1070, "unit": "m³"}
